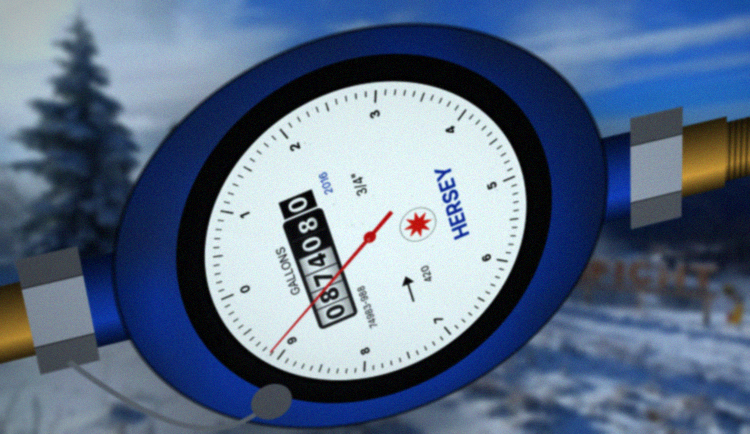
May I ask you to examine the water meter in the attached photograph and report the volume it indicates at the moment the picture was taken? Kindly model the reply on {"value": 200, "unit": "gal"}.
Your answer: {"value": 874079.1, "unit": "gal"}
